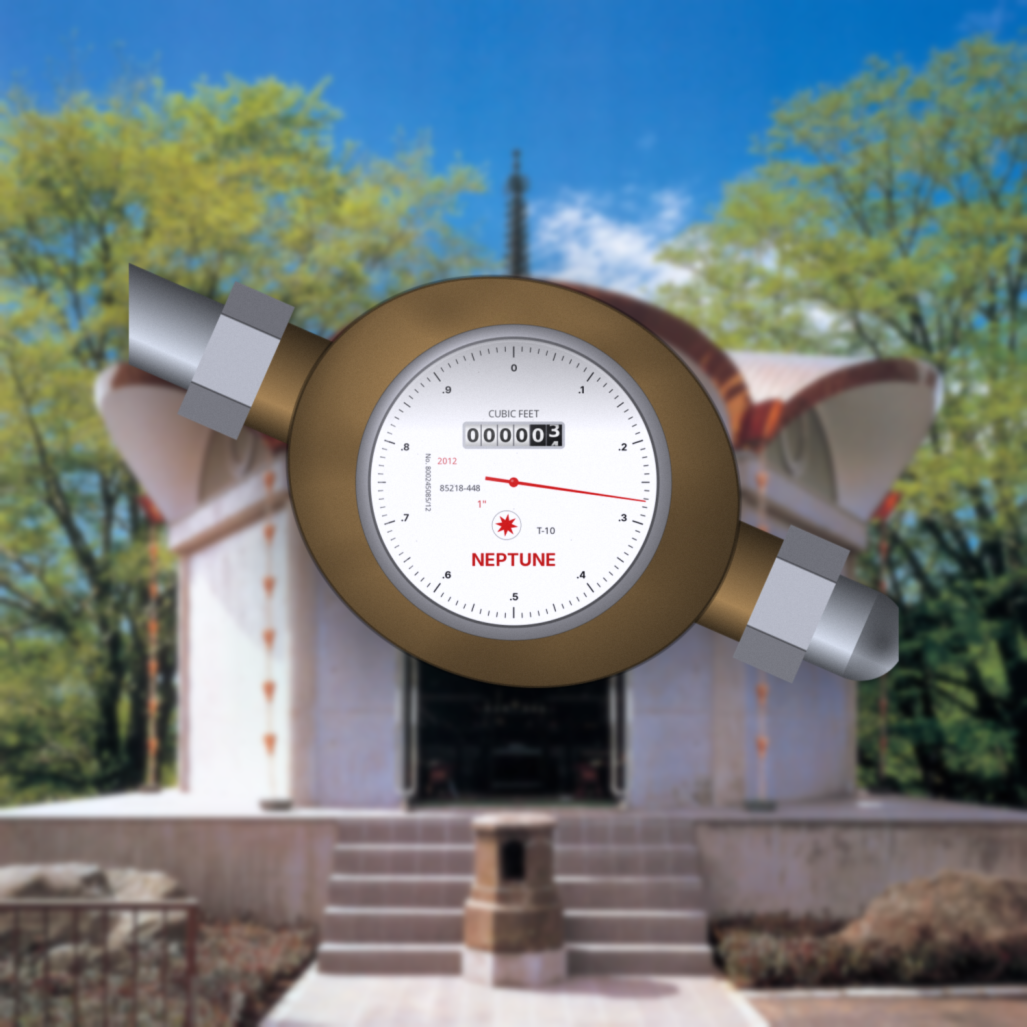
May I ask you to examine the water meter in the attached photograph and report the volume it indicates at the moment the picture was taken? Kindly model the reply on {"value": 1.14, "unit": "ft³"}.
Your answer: {"value": 3.27, "unit": "ft³"}
